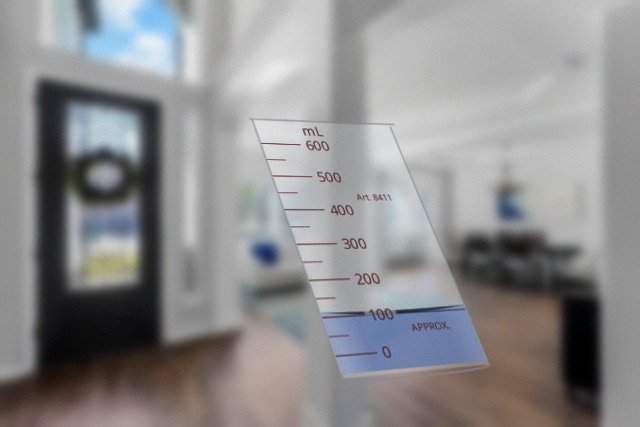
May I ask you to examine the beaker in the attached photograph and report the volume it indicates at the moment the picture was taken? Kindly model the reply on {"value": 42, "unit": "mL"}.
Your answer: {"value": 100, "unit": "mL"}
